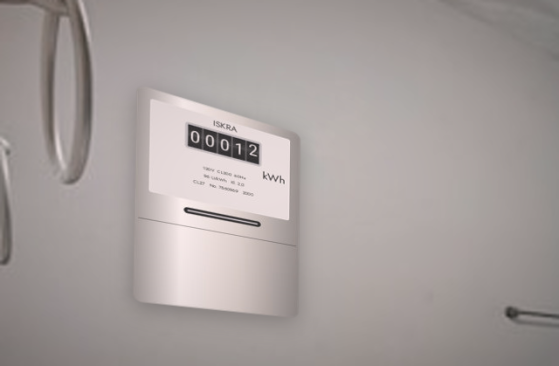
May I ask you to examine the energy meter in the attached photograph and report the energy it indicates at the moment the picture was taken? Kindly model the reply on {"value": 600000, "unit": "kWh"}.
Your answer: {"value": 12, "unit": "kWh"}
